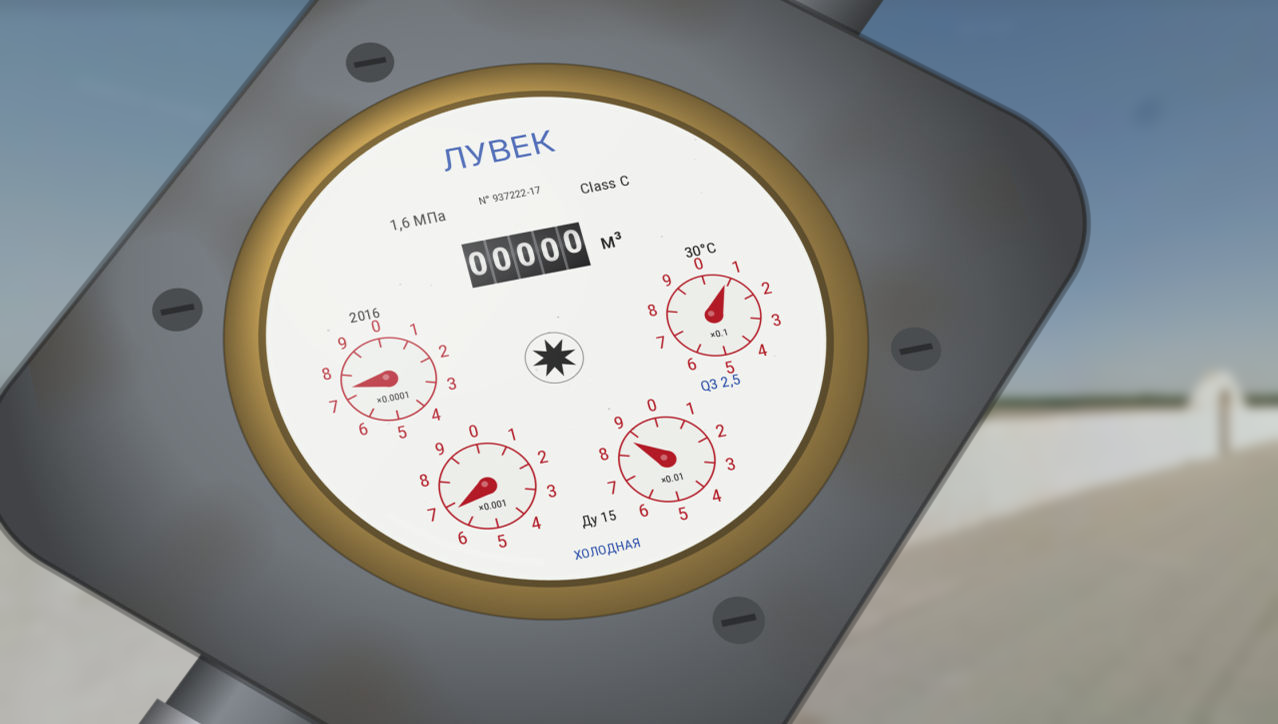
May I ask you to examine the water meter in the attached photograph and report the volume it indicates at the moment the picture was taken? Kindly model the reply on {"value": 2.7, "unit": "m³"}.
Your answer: {"value": 0.0867, "unit": "m³"}
